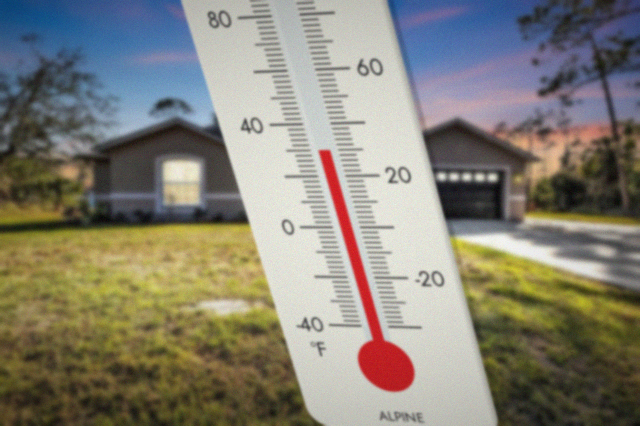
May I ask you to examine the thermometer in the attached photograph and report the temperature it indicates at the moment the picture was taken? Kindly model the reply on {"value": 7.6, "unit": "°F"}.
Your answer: {"value": 30, "unit": "°F"}
